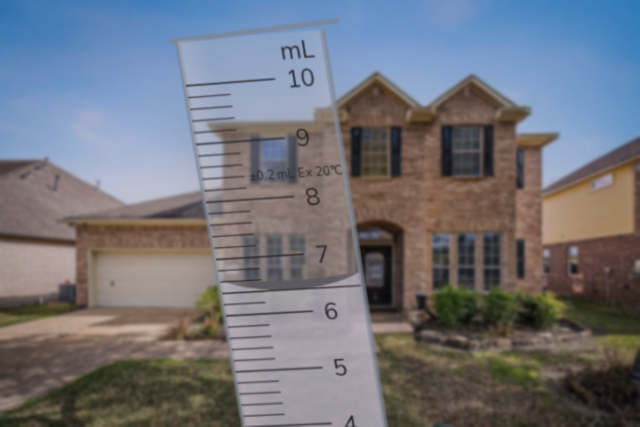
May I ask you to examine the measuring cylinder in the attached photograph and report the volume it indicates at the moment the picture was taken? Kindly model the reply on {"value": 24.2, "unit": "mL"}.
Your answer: {"value": 6.4, "unit": "mL"}
